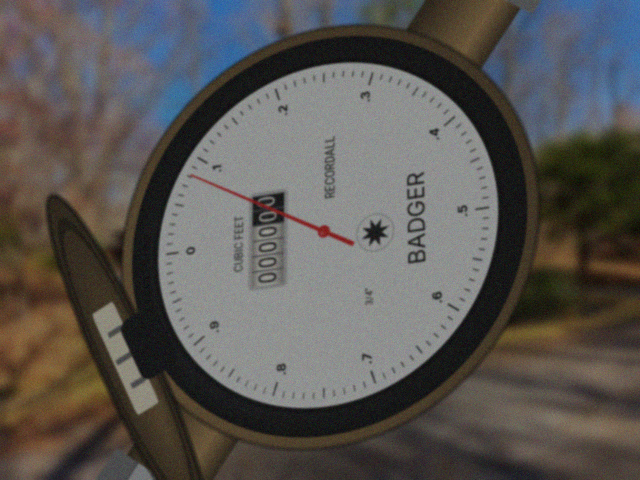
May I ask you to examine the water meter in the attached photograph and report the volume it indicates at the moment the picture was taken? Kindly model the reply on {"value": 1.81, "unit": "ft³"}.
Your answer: {"value": 0.08, "unit": "ft³"}
